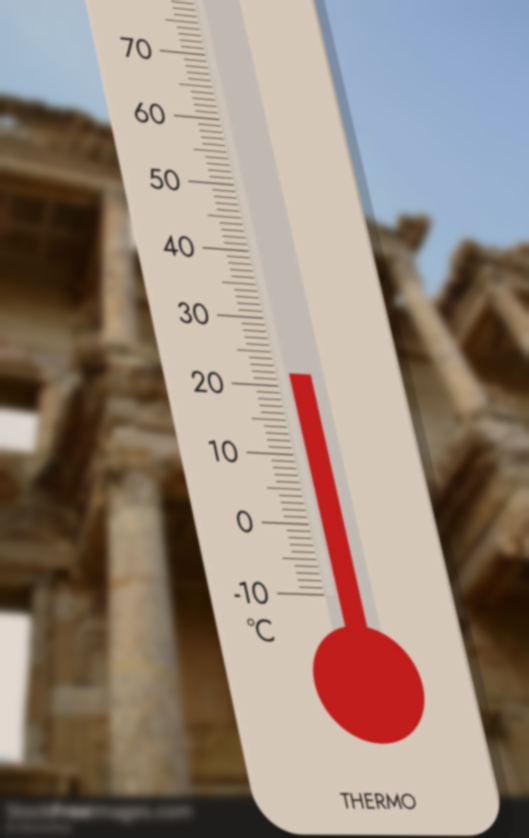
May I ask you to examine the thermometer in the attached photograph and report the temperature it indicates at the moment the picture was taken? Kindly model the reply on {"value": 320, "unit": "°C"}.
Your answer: {"value": 22, "unit": "°C"}
